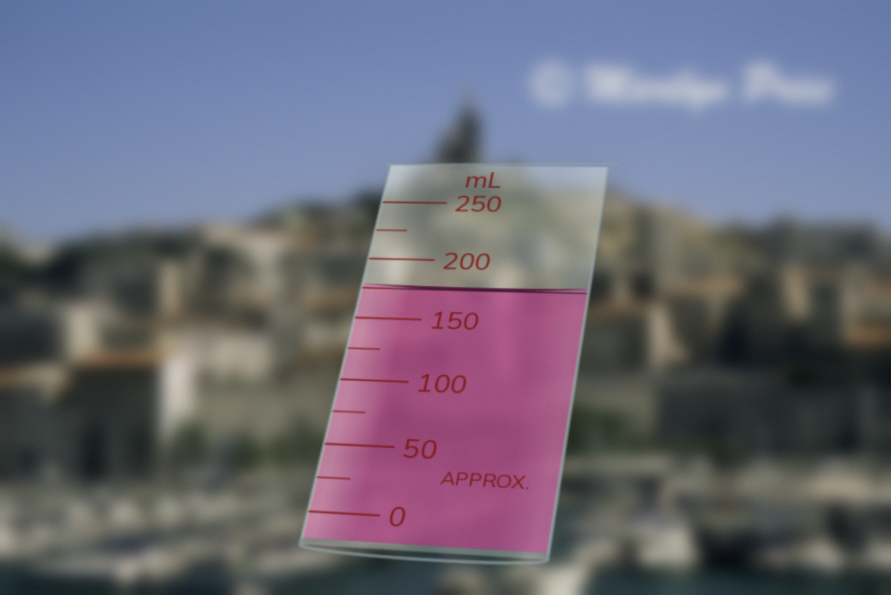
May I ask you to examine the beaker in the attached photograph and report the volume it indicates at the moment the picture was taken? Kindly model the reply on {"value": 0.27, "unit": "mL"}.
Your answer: {"value": 175, "unit": "mL"}
